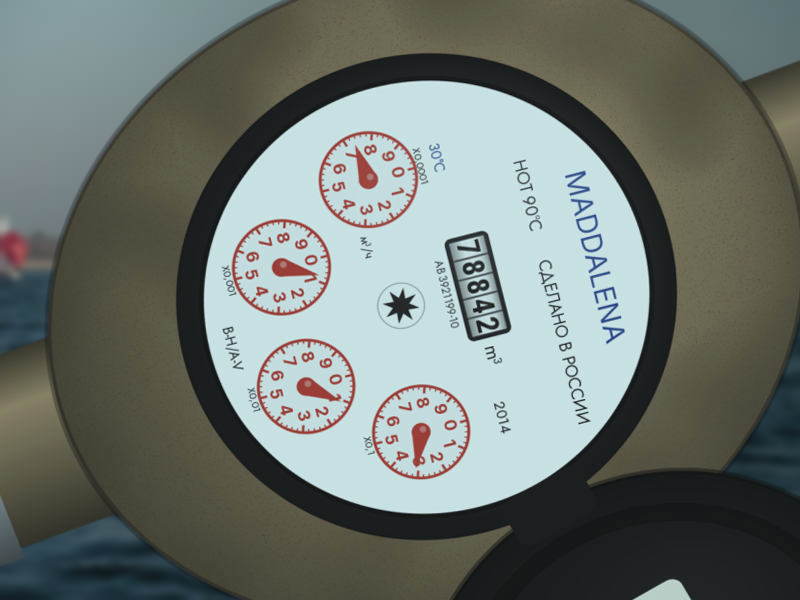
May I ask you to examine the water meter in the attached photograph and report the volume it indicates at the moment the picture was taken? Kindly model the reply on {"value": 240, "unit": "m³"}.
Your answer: {"value": 78842.3107, "unit": "m³"}
